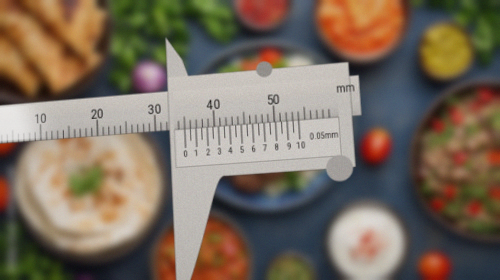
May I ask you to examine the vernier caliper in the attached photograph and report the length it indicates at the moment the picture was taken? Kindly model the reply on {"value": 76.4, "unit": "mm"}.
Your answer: {"value": 35.0, "unit": "mm"}
